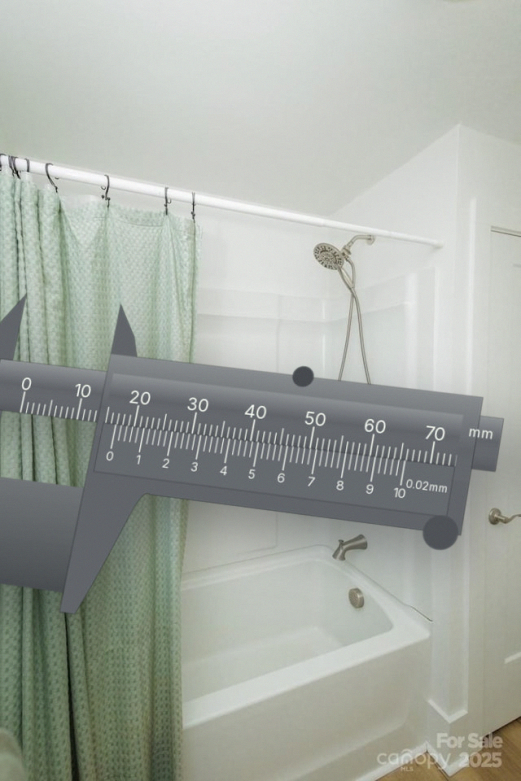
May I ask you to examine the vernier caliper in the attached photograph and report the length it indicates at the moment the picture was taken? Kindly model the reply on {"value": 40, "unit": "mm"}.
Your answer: {"value": 16.8, "unit": "mm"}
